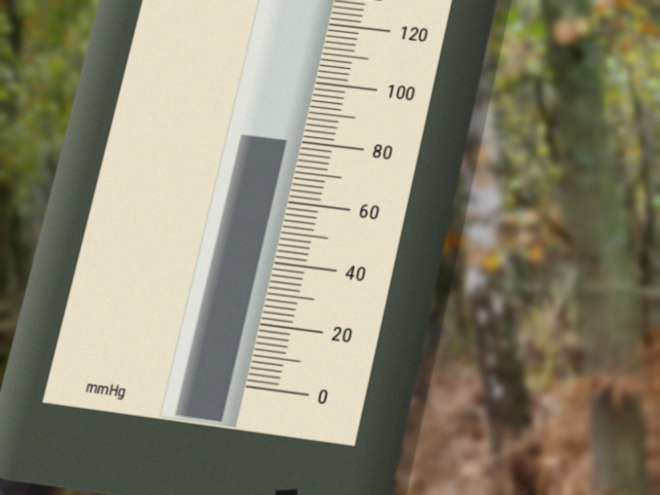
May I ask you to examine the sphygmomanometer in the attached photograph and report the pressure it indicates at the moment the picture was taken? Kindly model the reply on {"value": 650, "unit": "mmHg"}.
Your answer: {"value": 80, "unit": "mmHg"}
